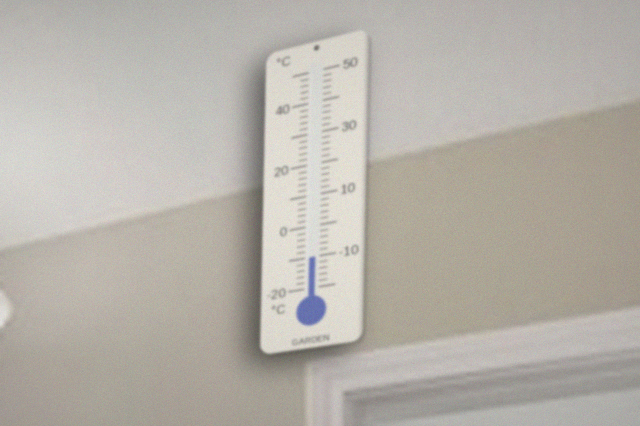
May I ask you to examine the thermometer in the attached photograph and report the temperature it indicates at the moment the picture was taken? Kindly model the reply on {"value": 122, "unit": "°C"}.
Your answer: {"value": -10, "unit": "°C"}
